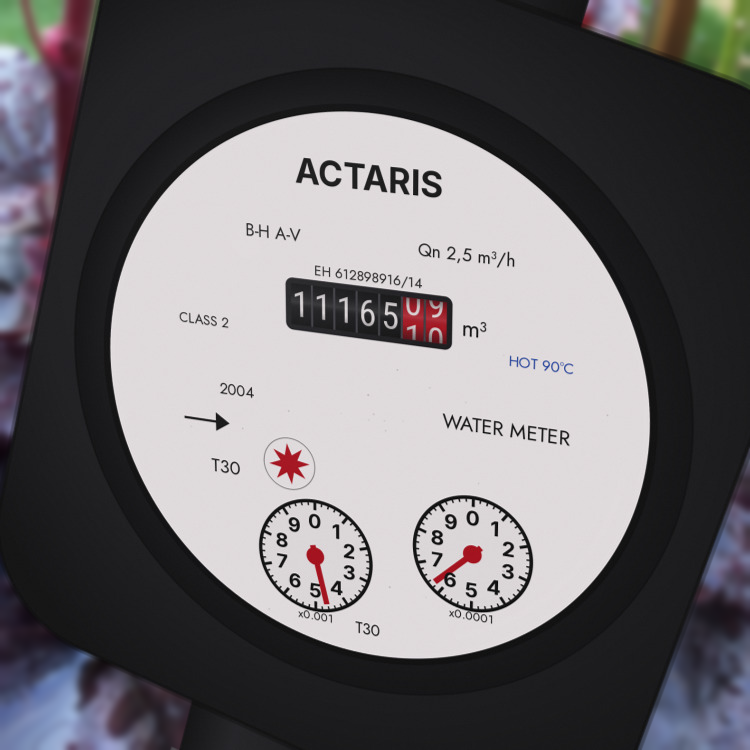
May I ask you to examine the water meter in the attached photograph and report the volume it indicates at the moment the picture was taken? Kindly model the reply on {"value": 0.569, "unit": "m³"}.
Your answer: {"value": 11165.0946, "unit": "m³"}
